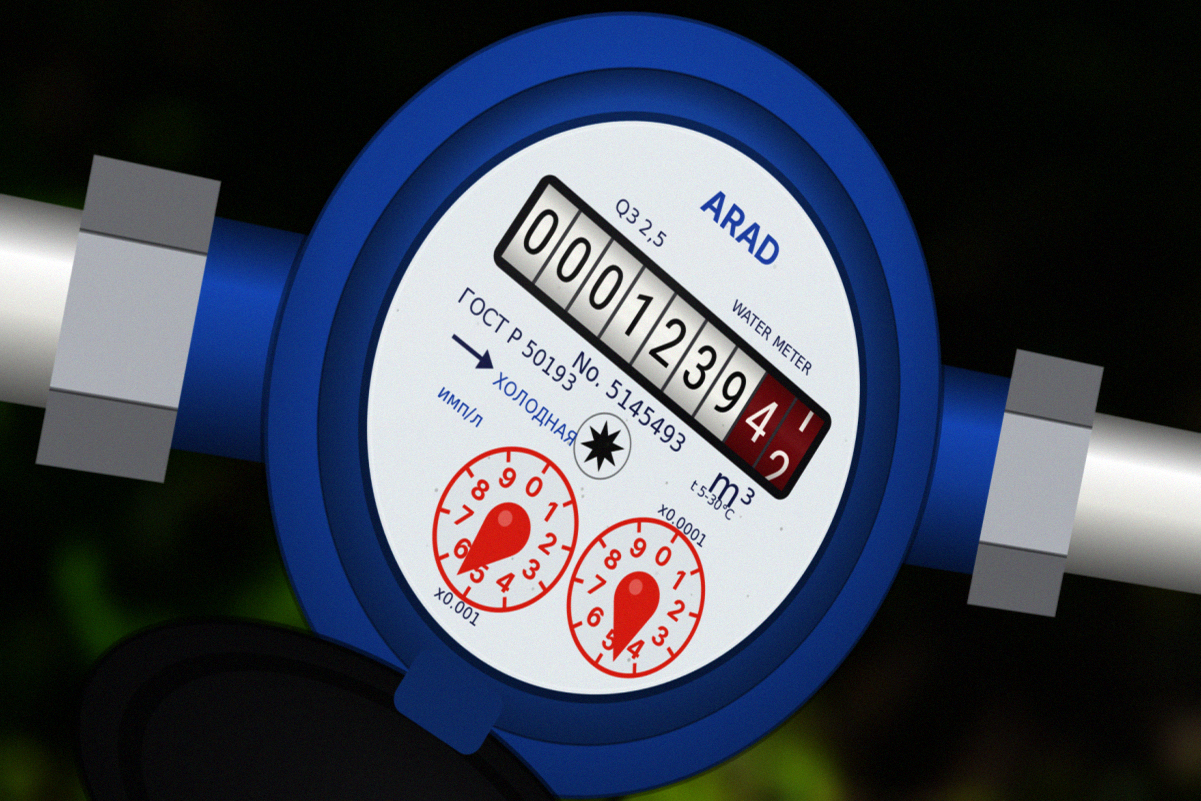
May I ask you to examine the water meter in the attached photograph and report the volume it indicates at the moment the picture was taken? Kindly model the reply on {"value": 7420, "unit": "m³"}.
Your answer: {"value": 1239.4154, "unit": "m³"}
